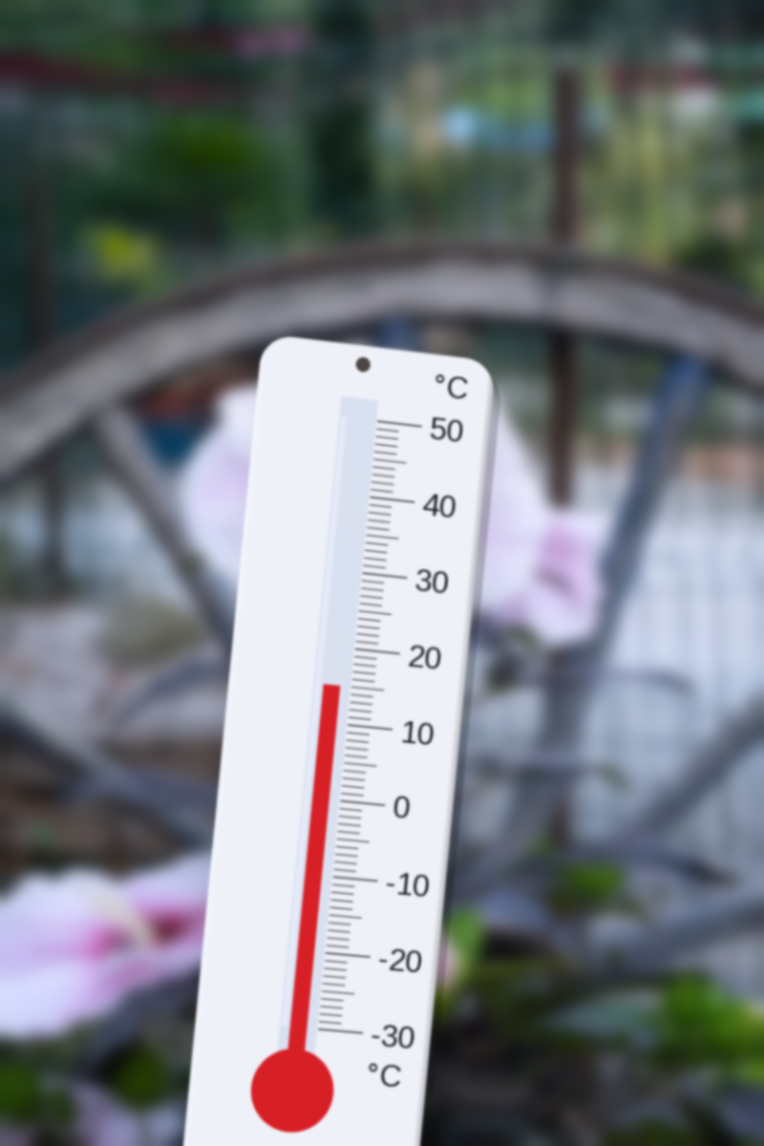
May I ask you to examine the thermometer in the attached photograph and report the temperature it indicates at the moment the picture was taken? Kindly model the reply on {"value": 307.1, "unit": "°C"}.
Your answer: {"value": 15, "unit": "°C"}
